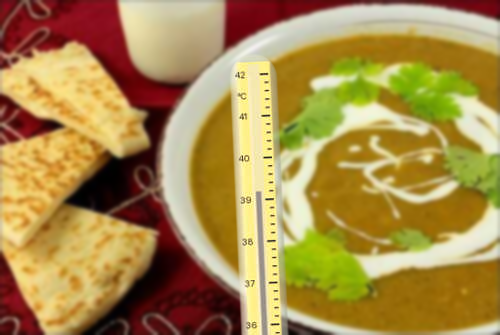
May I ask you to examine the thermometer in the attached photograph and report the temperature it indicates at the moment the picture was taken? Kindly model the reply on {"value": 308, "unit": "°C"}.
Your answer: {"value": 39.2, "unit": "°C"}
